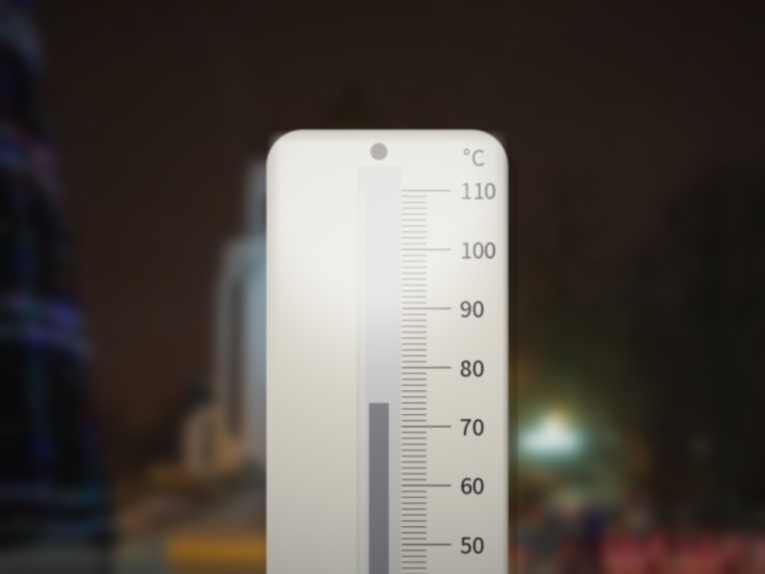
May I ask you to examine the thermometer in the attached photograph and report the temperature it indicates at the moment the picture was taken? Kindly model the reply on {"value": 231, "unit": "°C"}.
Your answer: {"value": 74, "unit": "°C"}
